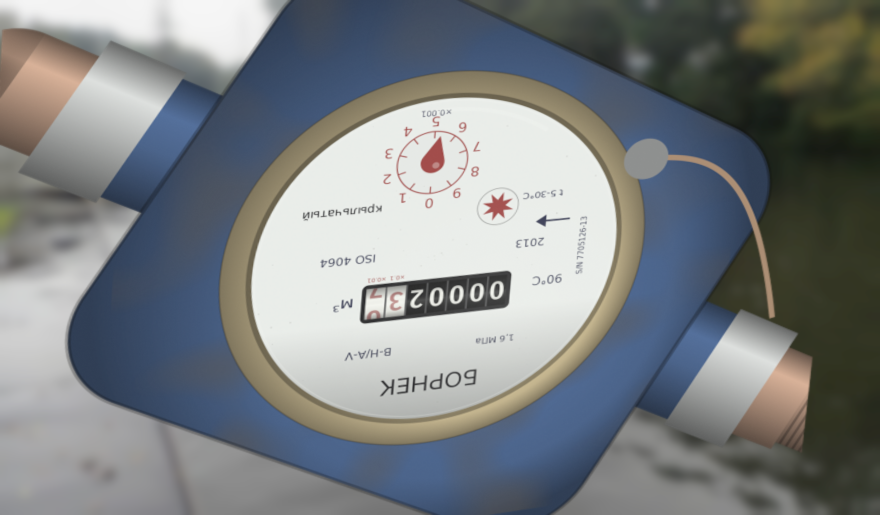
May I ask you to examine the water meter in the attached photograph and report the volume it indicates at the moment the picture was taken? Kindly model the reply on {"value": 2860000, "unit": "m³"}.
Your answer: {"value": 2.365, "unit": "m³"}
